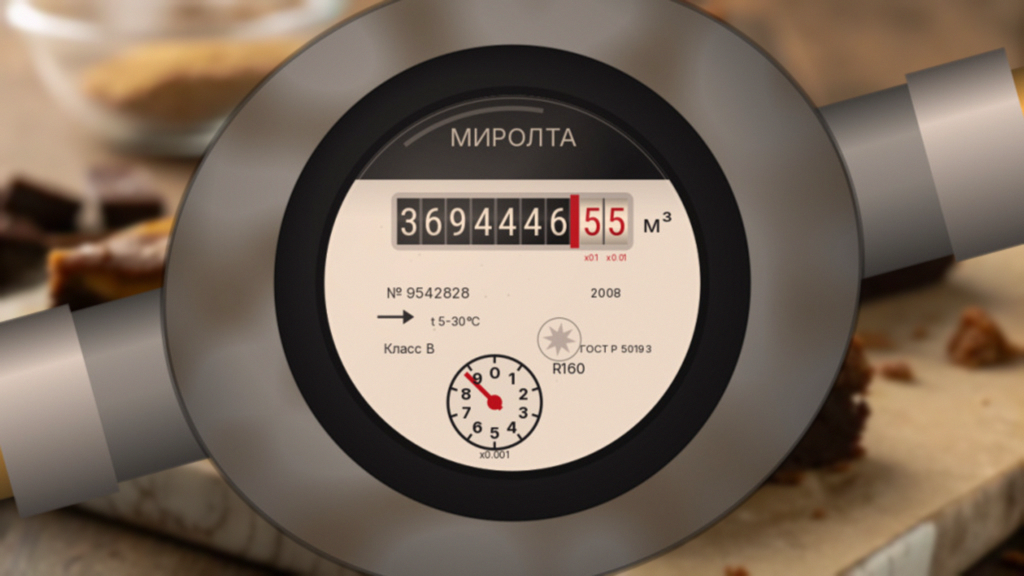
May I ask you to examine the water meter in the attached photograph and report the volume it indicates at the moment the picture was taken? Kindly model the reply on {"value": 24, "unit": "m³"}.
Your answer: {"value": 3694446.558, "unit": "m³"}
